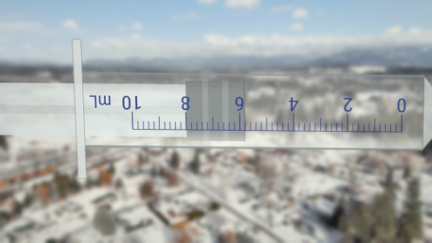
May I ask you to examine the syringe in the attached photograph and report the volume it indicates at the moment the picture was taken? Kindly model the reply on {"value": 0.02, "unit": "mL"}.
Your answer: {"value": 5.8, "unit": "mL"}
